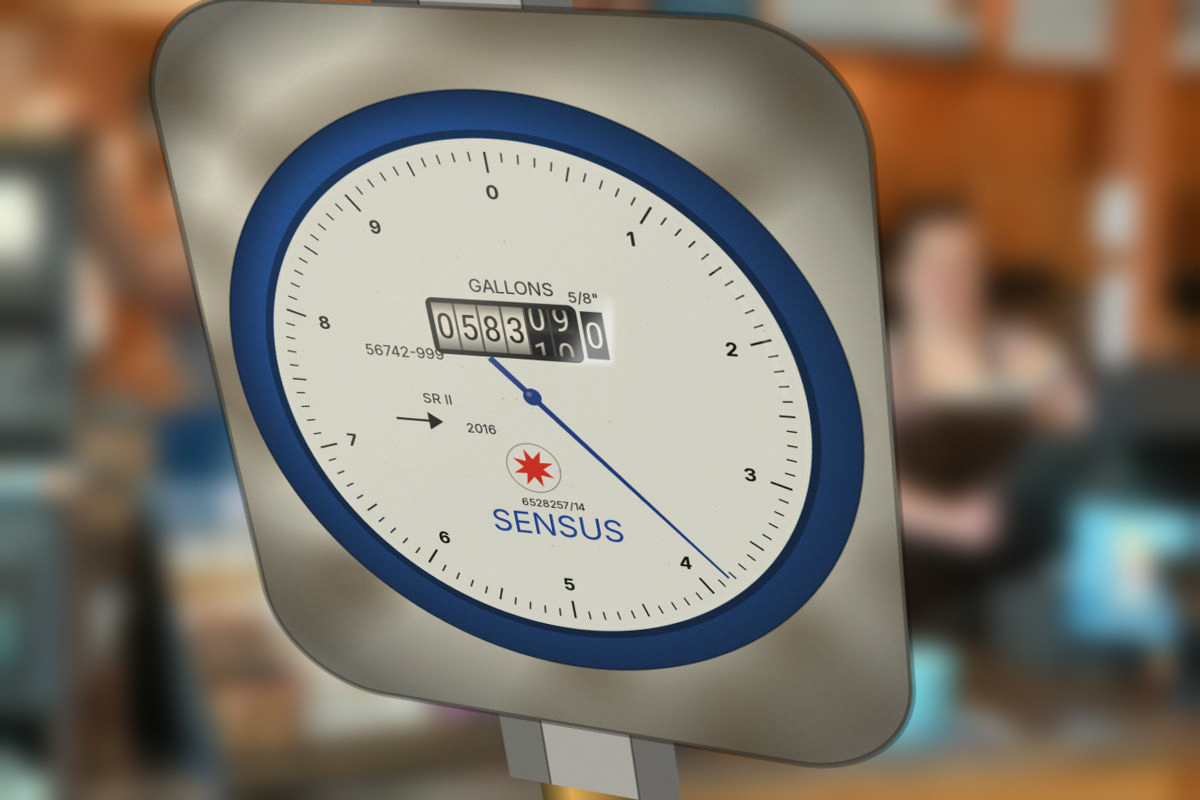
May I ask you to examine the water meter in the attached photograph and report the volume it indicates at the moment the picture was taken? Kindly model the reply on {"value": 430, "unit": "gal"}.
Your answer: {"value": 583093.8, "unit": "gal"}
